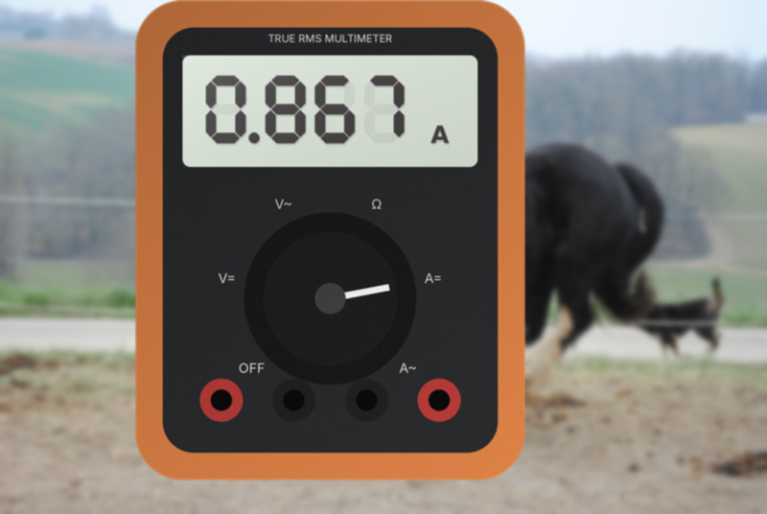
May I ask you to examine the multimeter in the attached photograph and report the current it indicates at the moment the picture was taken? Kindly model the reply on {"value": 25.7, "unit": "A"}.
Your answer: {"value": 0.867, "unit": "A"}
